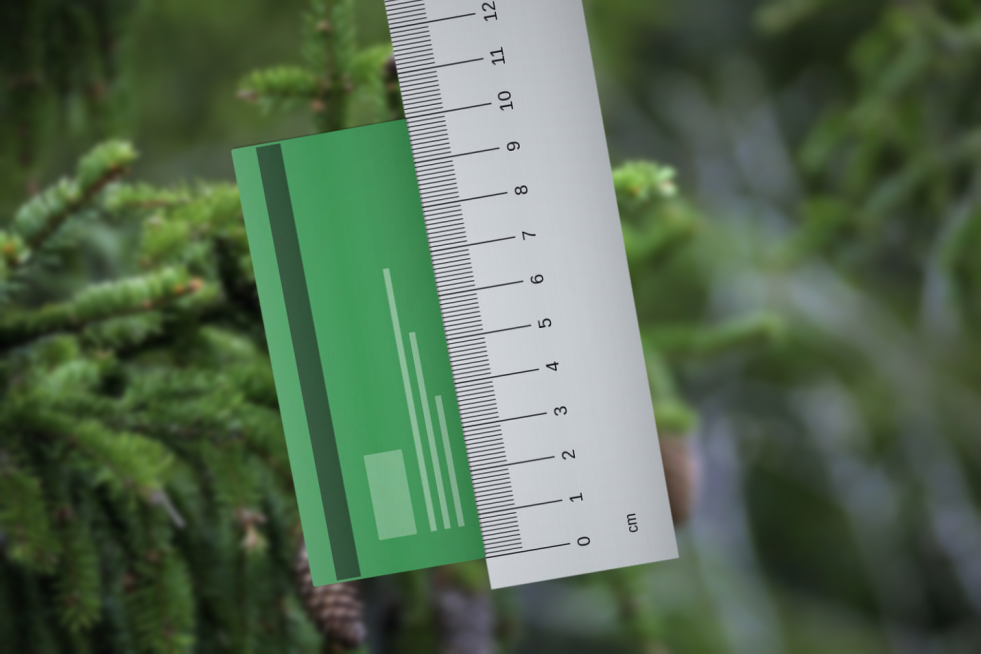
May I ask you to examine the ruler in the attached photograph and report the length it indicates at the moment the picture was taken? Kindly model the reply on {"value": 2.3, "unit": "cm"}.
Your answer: {"value": 10, "unit": "cm"}
